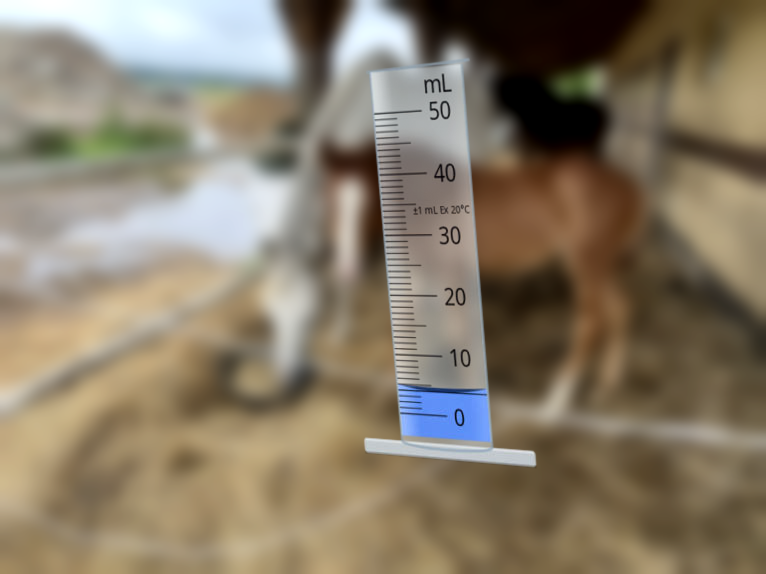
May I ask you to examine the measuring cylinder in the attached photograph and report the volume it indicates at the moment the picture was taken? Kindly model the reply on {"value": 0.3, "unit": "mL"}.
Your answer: {"value": 4, "unit": "mL"}
